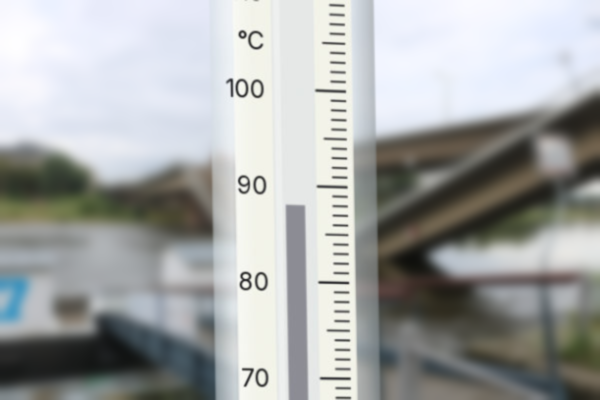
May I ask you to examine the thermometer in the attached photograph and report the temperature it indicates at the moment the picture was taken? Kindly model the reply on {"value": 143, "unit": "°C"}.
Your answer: {"value": 88, "unit": "°C"}
